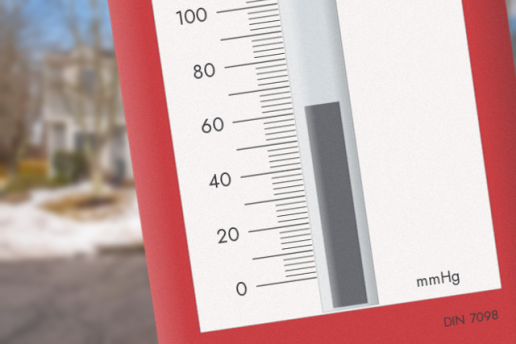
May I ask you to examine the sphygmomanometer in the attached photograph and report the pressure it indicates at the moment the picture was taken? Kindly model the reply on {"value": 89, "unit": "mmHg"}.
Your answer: {"value": 62, "unit": "mmHg"}
